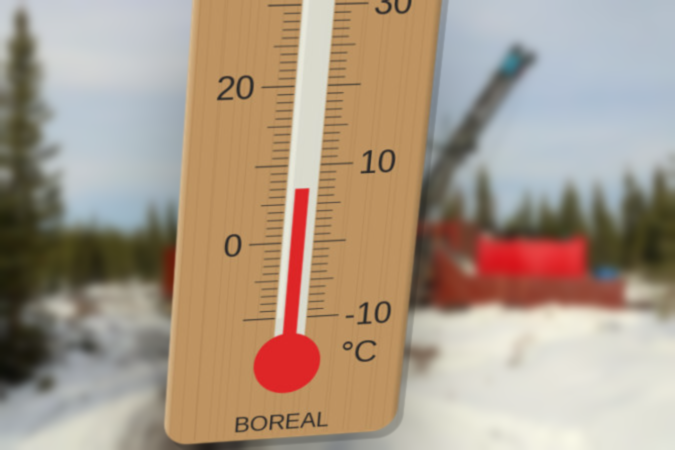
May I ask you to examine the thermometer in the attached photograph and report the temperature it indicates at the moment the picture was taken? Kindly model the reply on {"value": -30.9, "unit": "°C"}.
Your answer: {"value": 7, "unit": "°C"}
